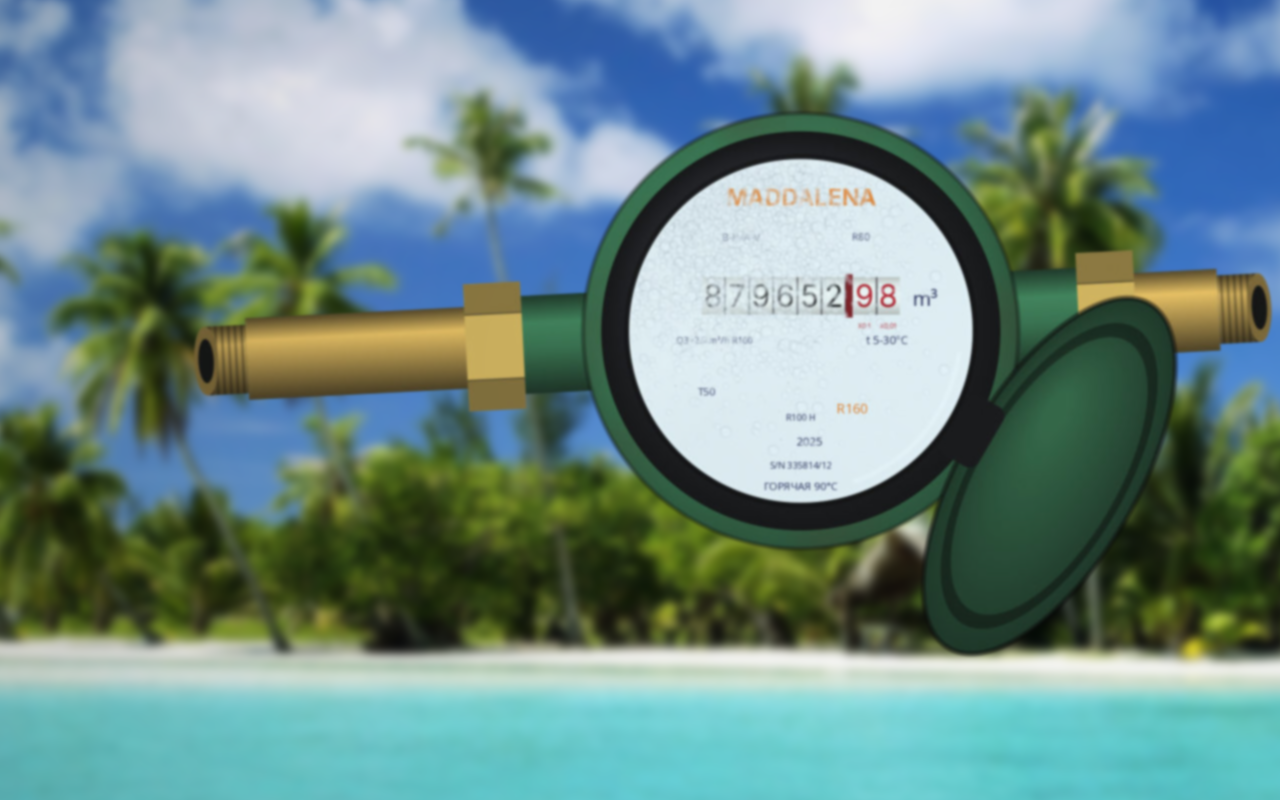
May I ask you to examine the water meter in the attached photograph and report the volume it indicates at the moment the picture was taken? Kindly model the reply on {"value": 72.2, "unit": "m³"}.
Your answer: {"value": 879652.98, "unit": "m³"}
